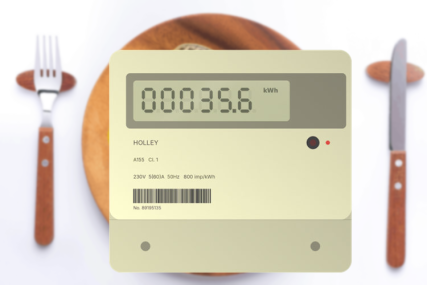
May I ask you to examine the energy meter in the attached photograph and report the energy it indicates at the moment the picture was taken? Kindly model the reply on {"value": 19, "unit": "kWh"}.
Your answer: {"value": 35.6, "unit": "kWh"}
